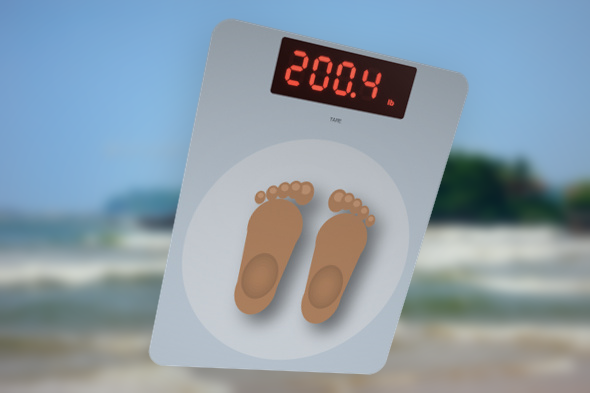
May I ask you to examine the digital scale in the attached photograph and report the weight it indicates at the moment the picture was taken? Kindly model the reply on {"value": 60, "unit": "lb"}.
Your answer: {"value": 200.4, "unit": "lb"}
